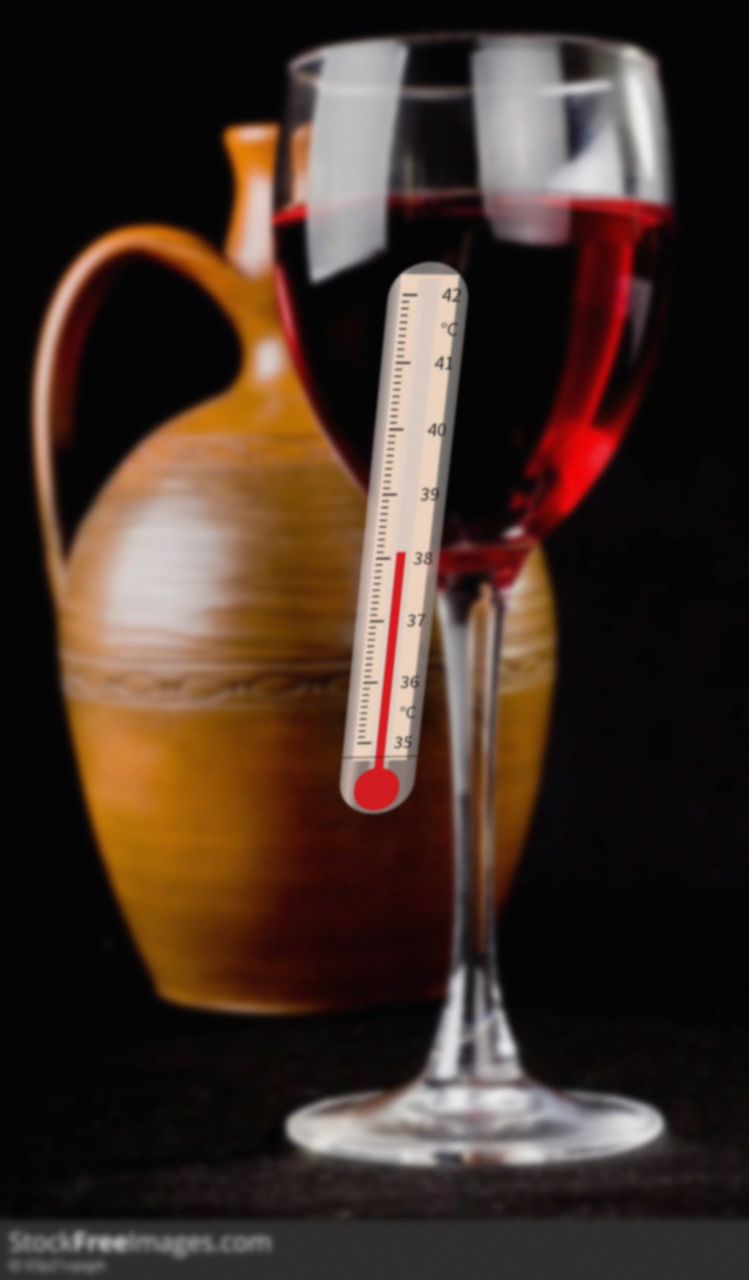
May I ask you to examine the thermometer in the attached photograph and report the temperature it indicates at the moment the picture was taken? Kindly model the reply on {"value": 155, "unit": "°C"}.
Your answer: {"value": 38.1, "unit": "°C"}
